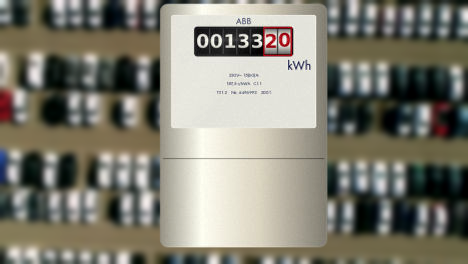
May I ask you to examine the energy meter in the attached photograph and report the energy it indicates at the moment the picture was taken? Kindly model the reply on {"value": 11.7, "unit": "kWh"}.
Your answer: {"value": 133.20, "unit": "kWh"}
